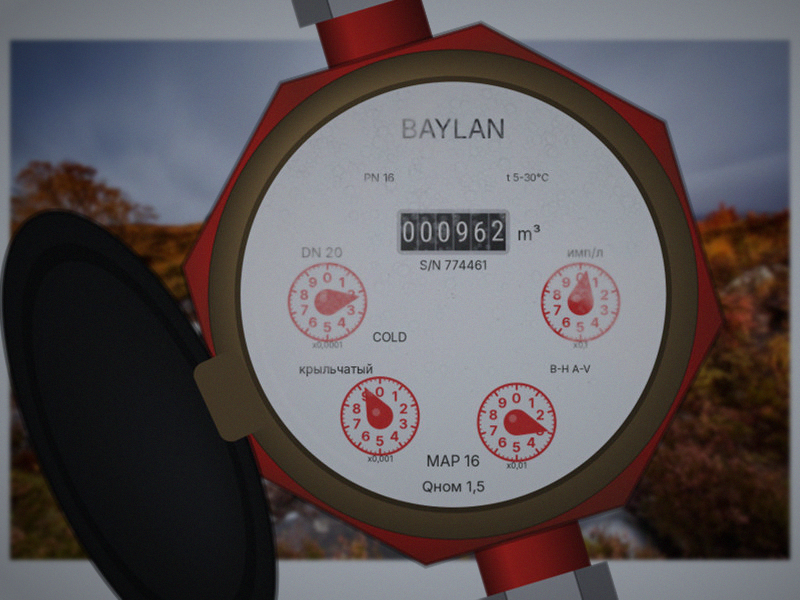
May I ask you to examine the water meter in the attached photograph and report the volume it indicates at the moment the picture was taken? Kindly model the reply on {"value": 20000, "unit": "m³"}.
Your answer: {"value": 962.0292, "unit": "m³"}
